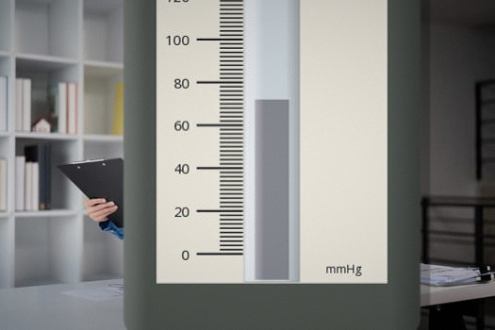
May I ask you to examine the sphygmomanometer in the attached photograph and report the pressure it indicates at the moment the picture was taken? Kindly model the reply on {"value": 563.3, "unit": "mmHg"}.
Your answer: {"value": 72, "unit": "mmHg"}
